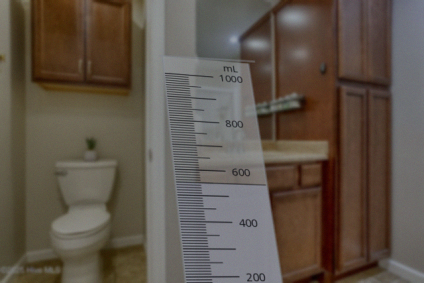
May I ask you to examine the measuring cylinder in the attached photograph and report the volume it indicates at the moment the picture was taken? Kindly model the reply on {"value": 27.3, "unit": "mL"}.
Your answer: {"value": 550, "unit": "mL"}
